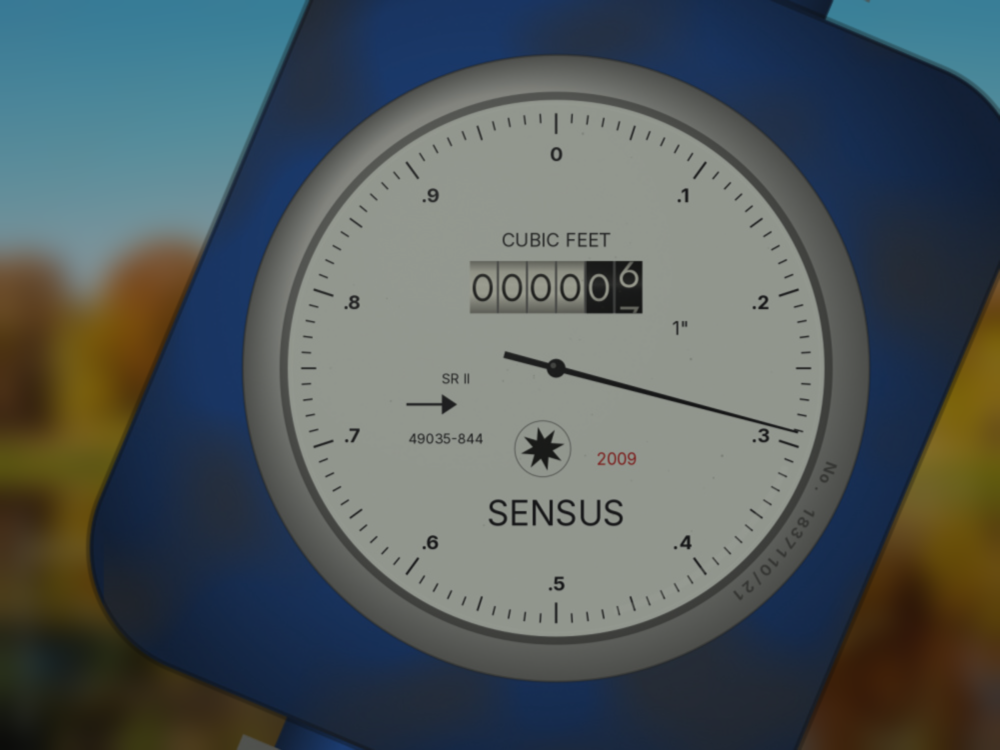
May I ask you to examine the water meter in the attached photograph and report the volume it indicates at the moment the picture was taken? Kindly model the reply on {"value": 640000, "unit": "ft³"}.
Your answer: {"value": 6.29, "unit": "ft³"}
